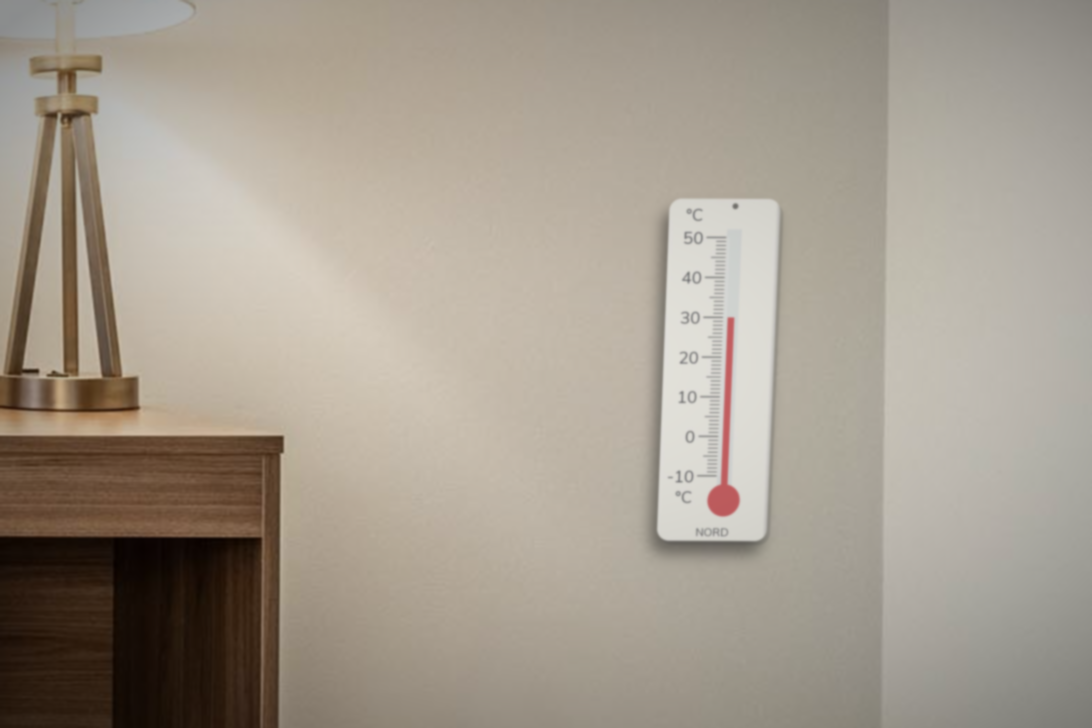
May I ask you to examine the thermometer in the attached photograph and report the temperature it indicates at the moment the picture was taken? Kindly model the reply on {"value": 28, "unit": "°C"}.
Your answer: {"value": 30, "unit": "°C"}
